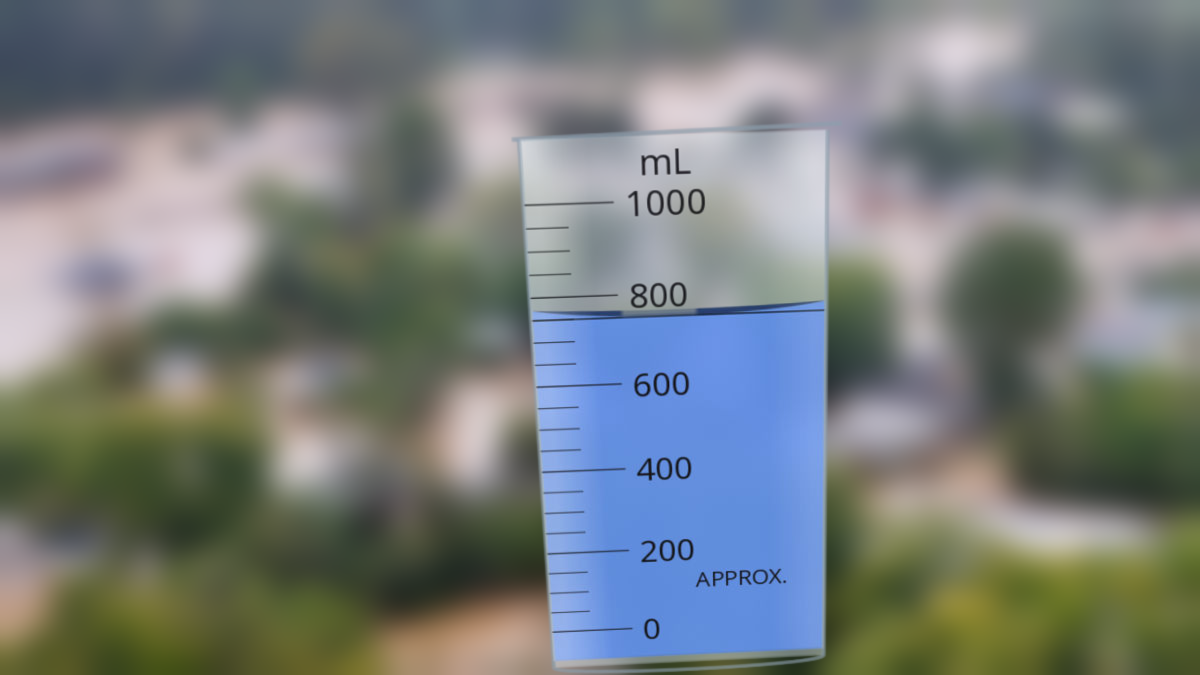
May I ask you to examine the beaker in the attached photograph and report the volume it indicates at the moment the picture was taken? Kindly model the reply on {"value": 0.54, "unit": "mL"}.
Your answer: {"value": 750, "unit": "mL"}
